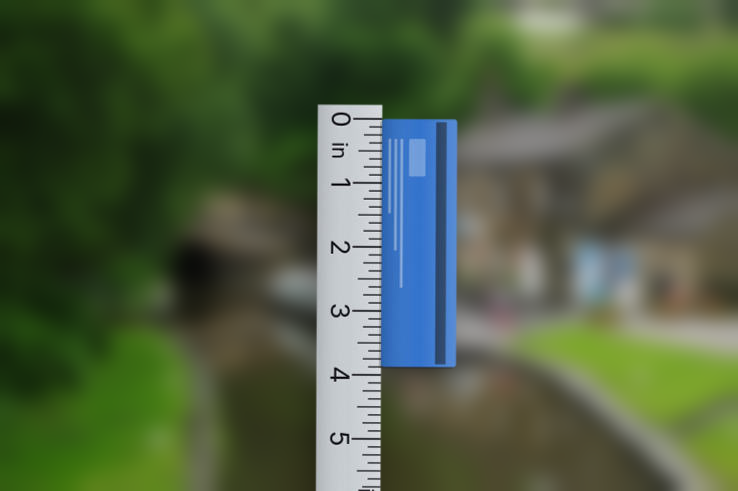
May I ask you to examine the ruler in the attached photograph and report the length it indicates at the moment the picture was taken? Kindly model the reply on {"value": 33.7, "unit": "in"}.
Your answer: {"value": 3.875, "unit": "in"}
